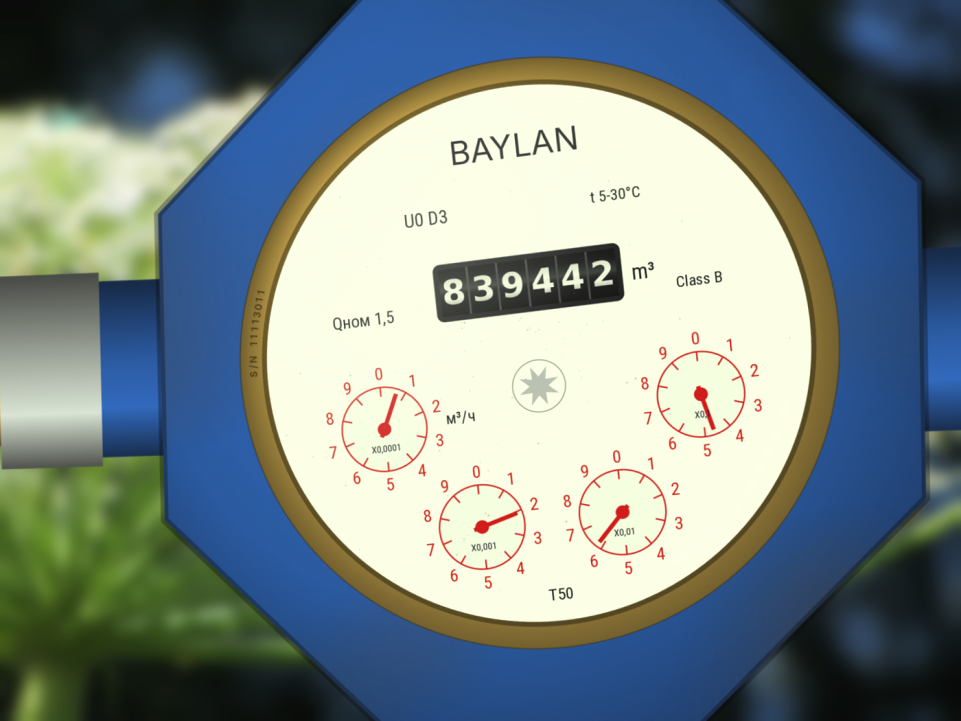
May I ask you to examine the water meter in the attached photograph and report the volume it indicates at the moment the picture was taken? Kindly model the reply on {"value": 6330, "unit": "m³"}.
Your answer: {"value": 839442.4620, "unit": "m³"}
